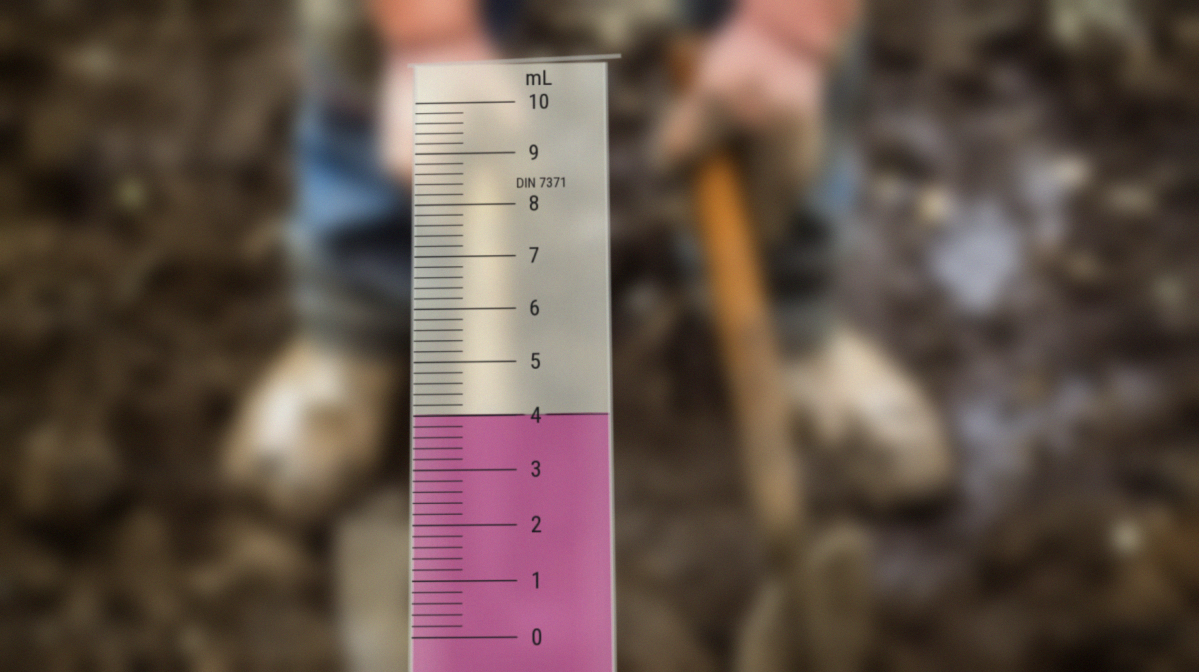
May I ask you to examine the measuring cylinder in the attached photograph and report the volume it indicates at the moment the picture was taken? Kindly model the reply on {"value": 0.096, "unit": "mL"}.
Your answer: {"value": 4, "unit": "mL"}
